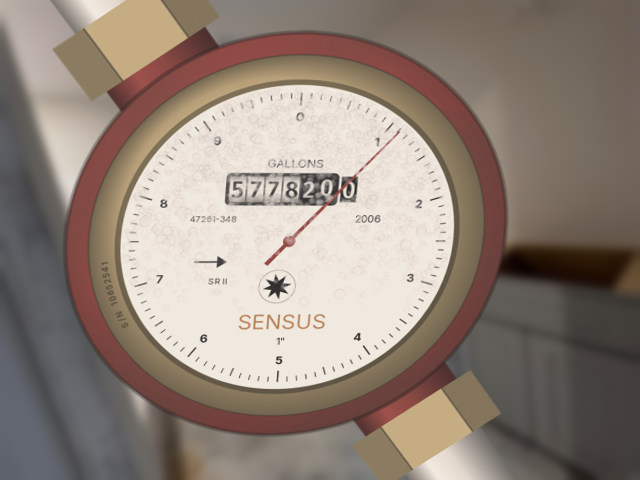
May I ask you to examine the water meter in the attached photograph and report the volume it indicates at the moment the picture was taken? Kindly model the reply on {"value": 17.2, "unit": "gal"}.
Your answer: {"value": 5778201.1, "unit": "gal"}
